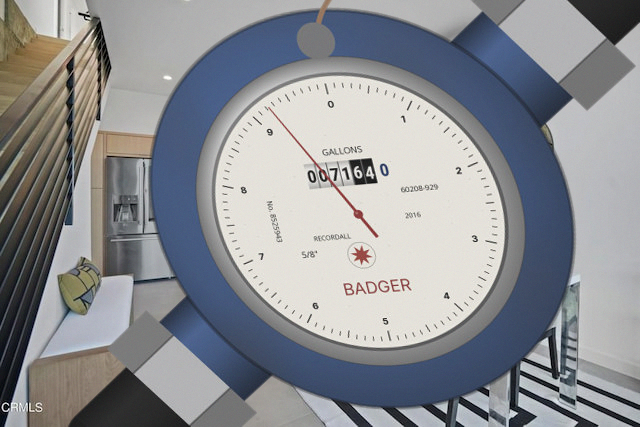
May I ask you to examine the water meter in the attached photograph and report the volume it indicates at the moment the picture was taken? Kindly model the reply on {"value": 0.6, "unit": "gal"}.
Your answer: {"value": 71639.2, "unit": "gal"}
